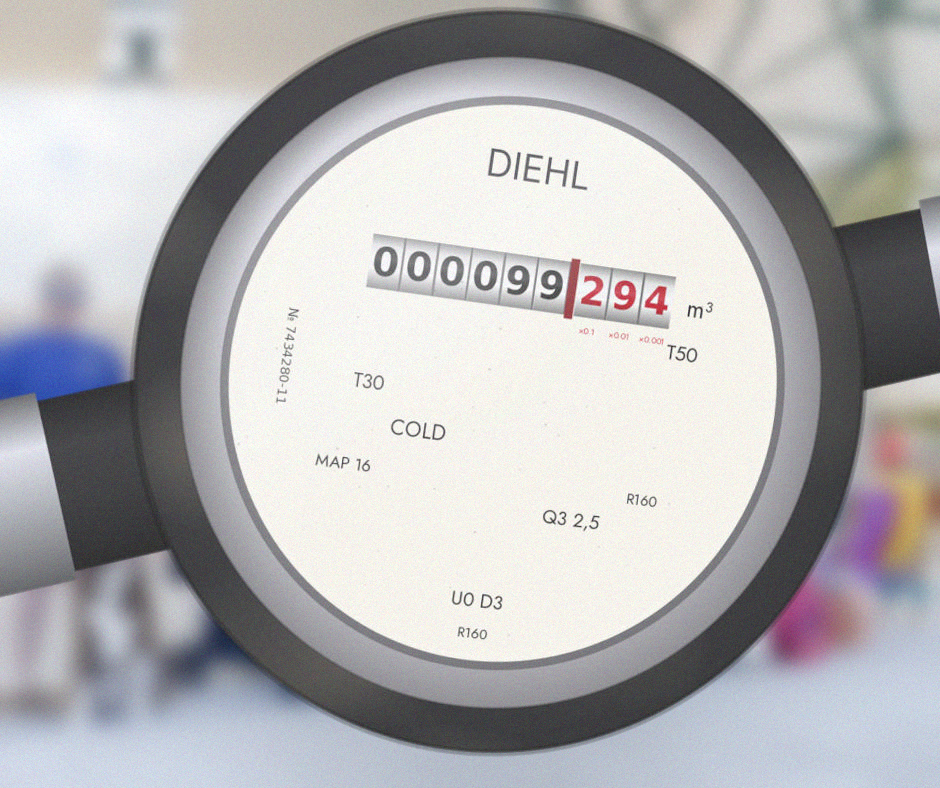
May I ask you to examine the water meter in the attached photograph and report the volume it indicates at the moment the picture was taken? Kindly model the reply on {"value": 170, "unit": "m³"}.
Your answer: {"value": 99.294, "unit": "m³"}
